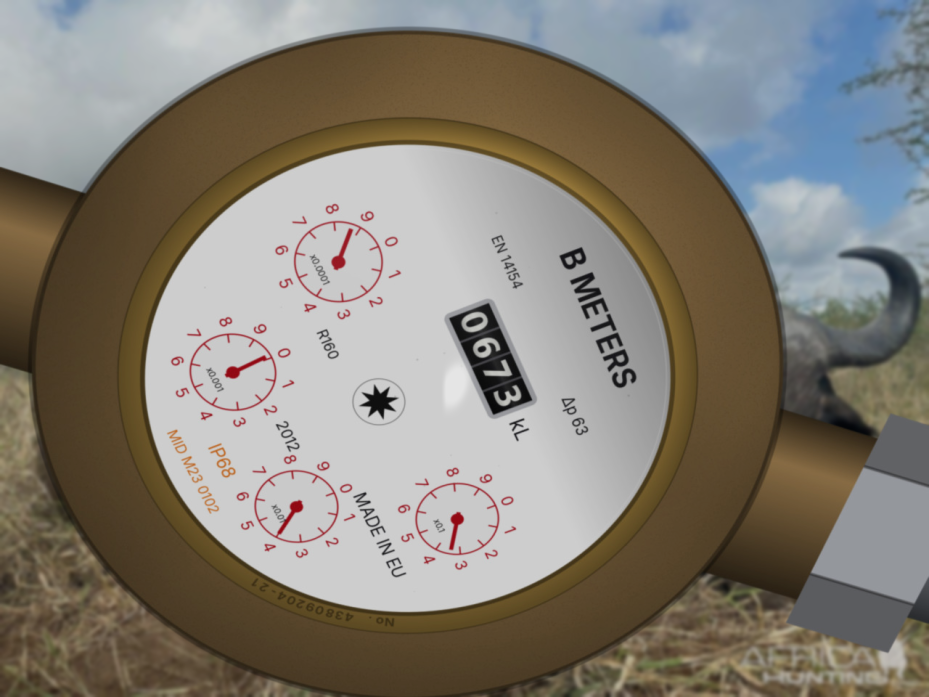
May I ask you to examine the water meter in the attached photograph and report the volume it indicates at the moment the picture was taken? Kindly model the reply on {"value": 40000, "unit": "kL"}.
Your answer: {"value": 673.3398, "unit": "kL"}
